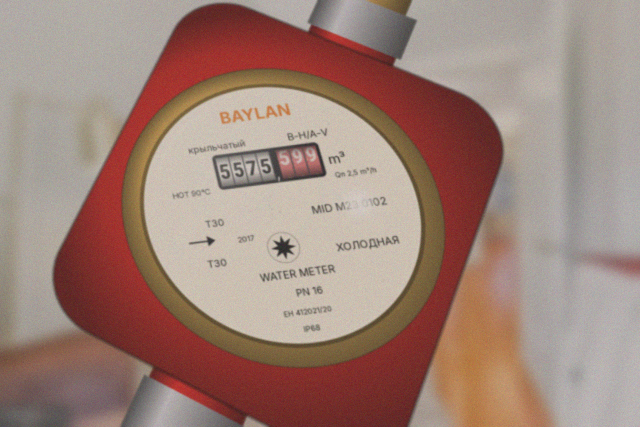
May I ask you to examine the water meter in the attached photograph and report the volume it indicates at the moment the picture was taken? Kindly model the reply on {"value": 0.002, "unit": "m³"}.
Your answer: {"value": 5575.599, "unit": "m³"}
